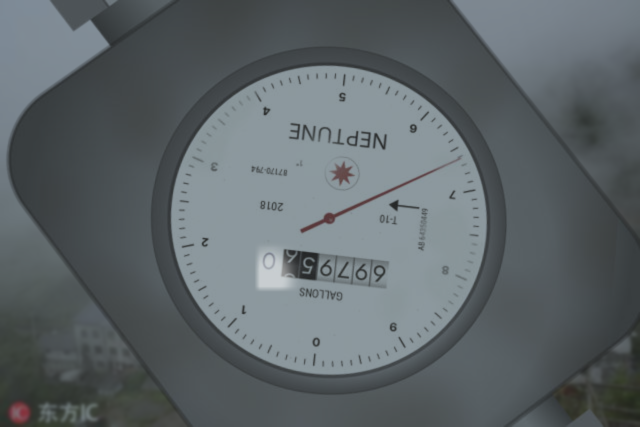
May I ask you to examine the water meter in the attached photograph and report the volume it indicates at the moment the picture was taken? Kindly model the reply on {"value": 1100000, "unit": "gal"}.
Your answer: {"value": 6979556.6, "unit": "gal"}
